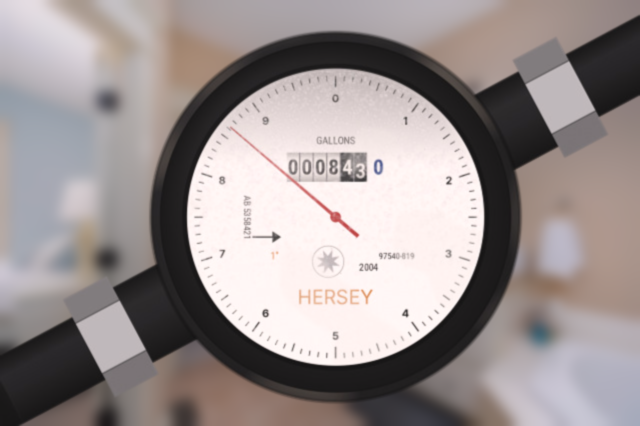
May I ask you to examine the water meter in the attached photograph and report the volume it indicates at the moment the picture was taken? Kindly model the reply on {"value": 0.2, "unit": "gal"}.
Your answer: {"value": 8428.6, "unit": "gal"}
